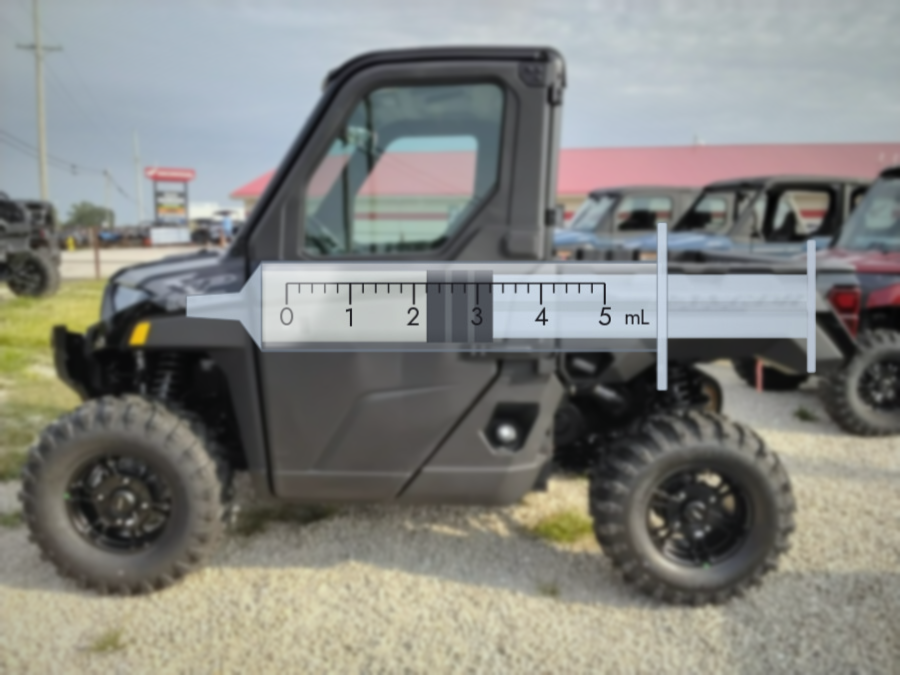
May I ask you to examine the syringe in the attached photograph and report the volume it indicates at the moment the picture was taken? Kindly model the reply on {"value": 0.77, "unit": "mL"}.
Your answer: {"value": 2.2, "unit": "mL"}
